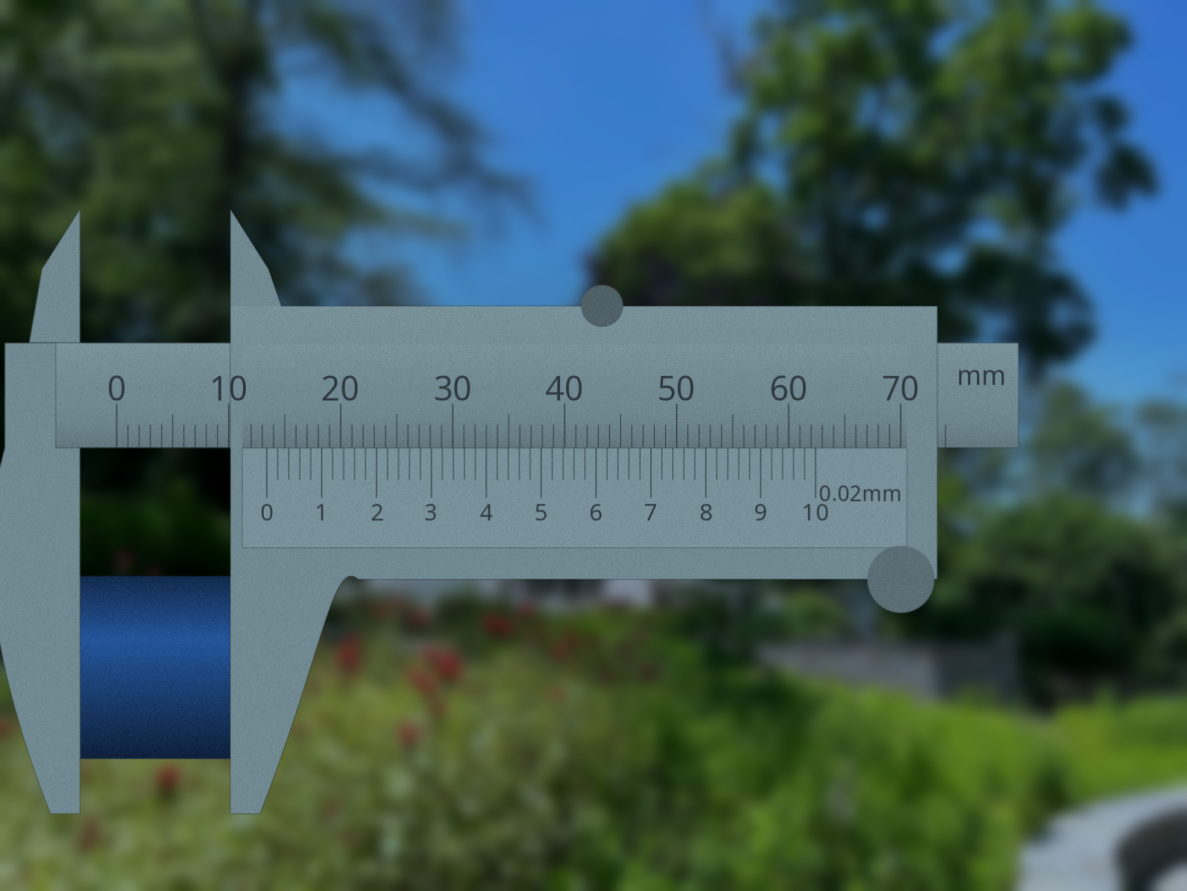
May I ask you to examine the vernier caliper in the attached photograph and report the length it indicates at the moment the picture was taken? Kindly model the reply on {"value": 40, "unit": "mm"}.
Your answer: {"value": 13.4, "unit": "mm"}
